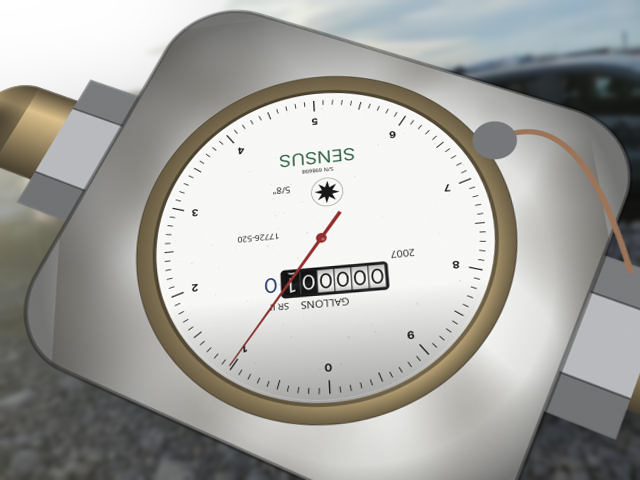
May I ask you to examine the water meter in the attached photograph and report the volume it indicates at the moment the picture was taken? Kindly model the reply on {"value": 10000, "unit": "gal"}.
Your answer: {"value": 11.0, "unit": "gal"}
